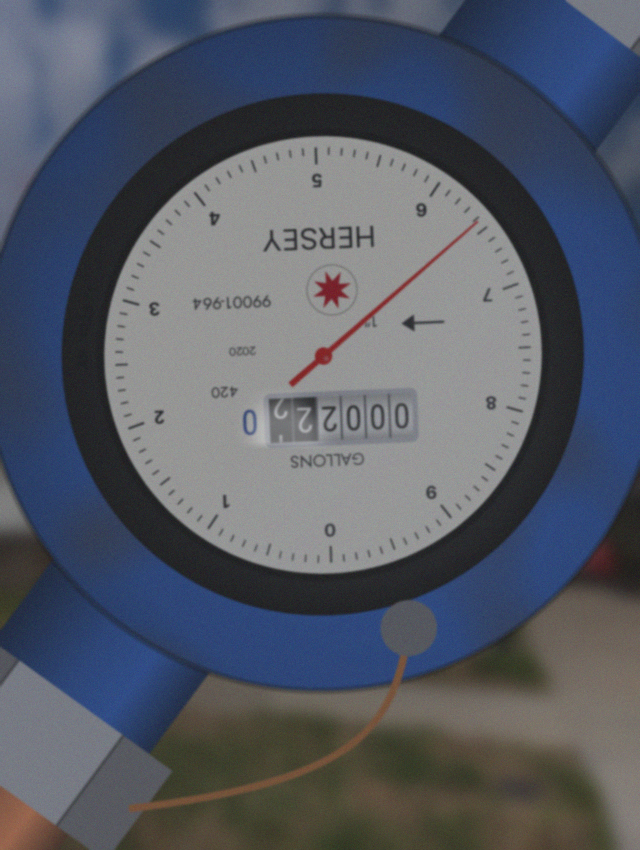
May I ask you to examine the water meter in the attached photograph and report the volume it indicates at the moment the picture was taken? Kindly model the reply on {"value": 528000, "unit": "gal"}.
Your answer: {"value": 2216.4, "unit": "gal"}
